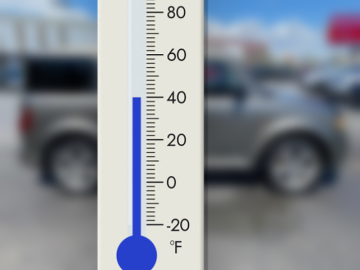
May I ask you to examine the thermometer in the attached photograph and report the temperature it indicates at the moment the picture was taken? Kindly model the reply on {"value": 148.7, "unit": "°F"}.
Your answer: {"value": 40, "unit": "°F"}
